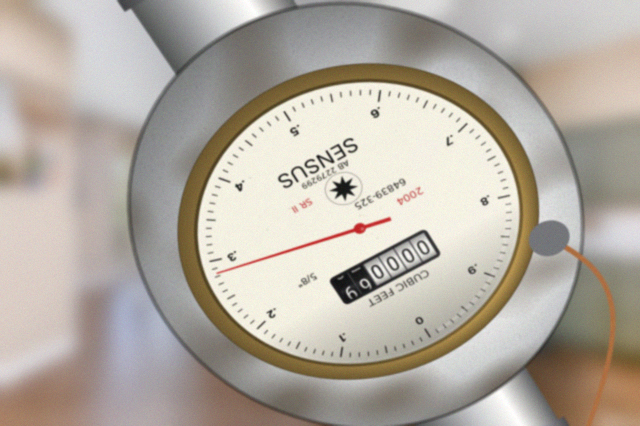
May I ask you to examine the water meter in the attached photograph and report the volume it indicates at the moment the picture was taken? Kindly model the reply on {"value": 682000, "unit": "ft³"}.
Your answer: {"value": 69.28, "unit": "ft³"}
